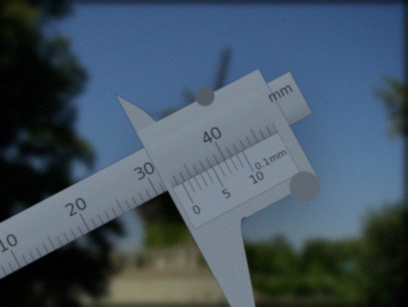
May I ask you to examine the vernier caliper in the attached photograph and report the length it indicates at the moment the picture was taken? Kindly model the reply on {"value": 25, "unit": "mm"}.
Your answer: {"value": 33.6, "unit": "mm"}
